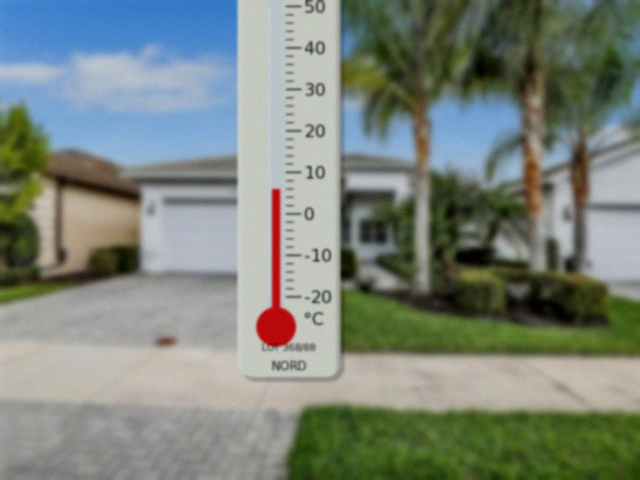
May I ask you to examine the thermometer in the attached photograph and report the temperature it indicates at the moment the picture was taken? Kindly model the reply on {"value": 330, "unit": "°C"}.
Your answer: {"value": 6, "unit": "°C"}
